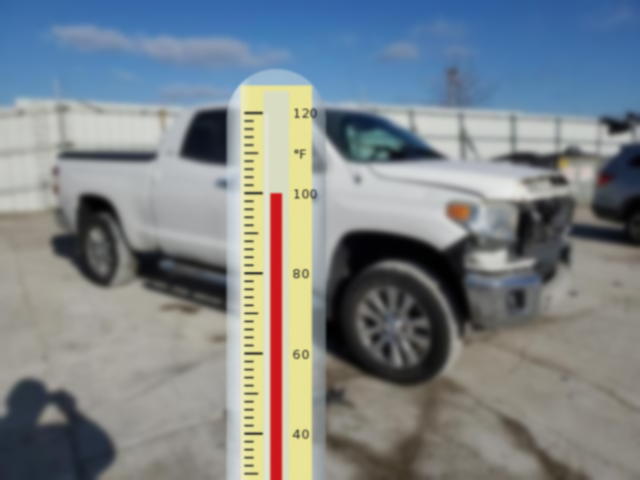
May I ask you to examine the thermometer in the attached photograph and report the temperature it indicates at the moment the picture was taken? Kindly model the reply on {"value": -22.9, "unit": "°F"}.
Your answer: {"value": 100, "unit": "°F"}
